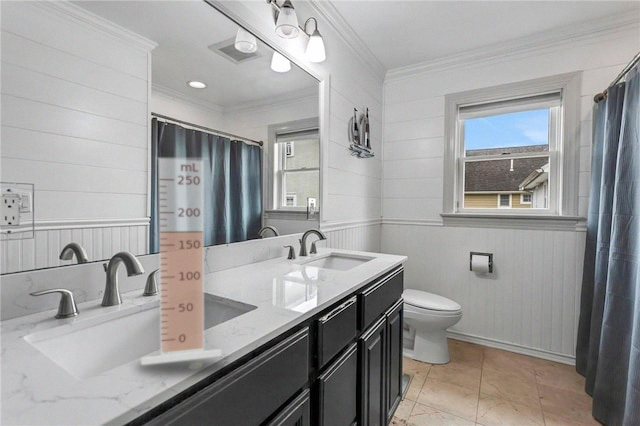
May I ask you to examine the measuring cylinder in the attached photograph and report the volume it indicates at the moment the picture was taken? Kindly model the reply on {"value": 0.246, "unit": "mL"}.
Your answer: {"value": 170, "unit": "mL"}
